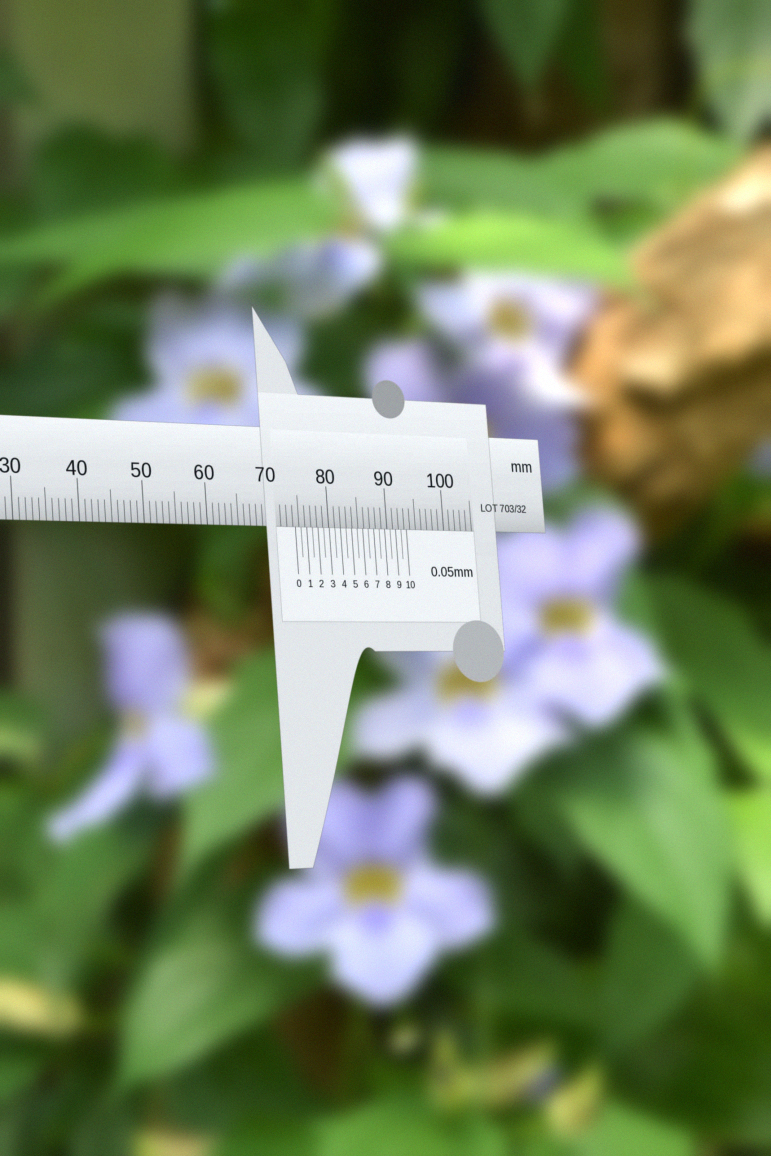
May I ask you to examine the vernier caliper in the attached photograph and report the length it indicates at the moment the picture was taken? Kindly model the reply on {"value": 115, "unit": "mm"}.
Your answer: {"value": 74.4, "unit": "mm"}
